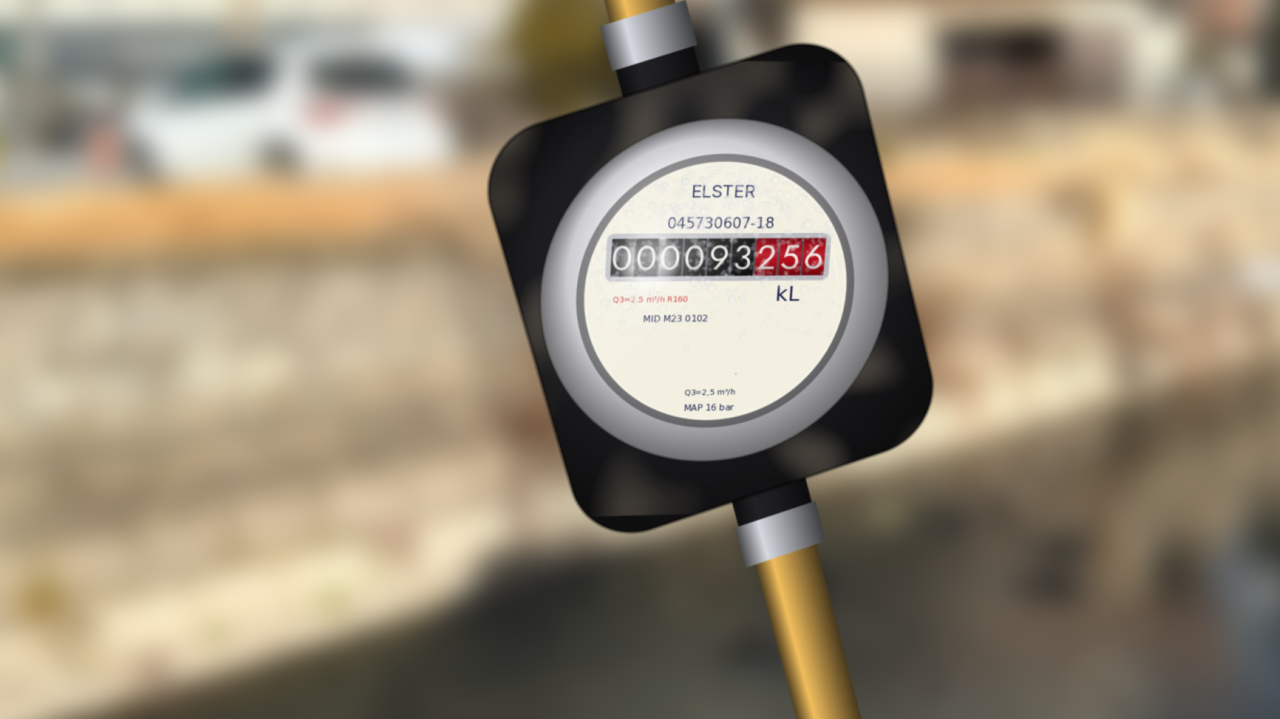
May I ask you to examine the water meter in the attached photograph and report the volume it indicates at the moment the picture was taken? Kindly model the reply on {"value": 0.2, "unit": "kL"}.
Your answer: {"value": 93.256, "unit": "kL"}
